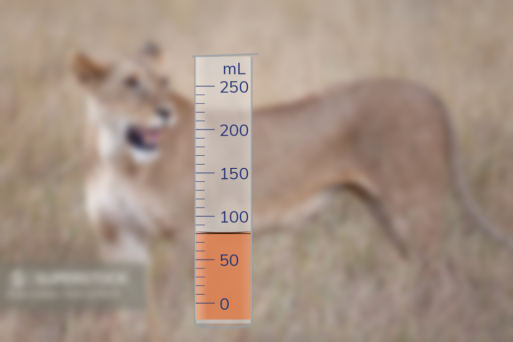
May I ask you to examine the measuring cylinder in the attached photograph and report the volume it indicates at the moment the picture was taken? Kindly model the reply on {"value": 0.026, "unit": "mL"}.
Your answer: {"value": 80, "unit": "mL"}
